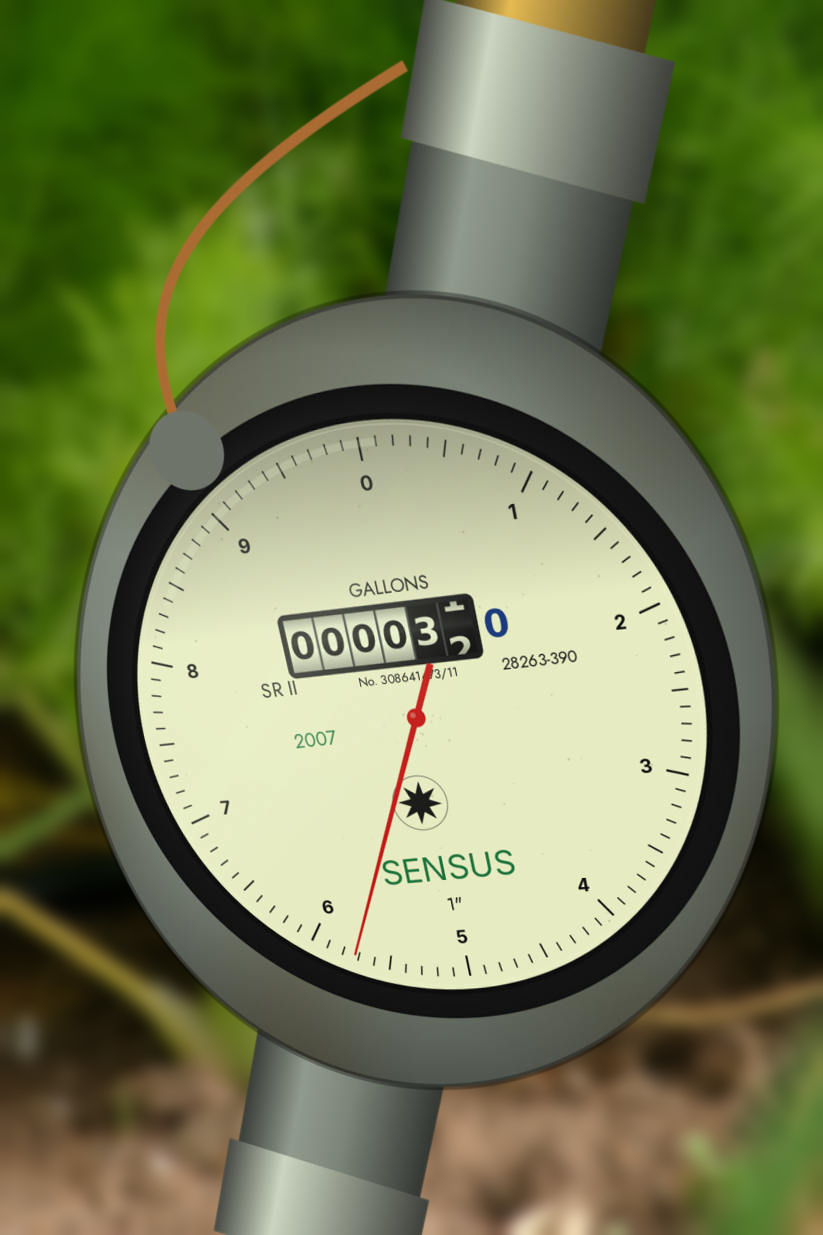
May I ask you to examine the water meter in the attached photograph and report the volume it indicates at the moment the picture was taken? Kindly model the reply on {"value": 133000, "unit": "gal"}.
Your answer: {"value": 315.7, "unit": "gal"}
